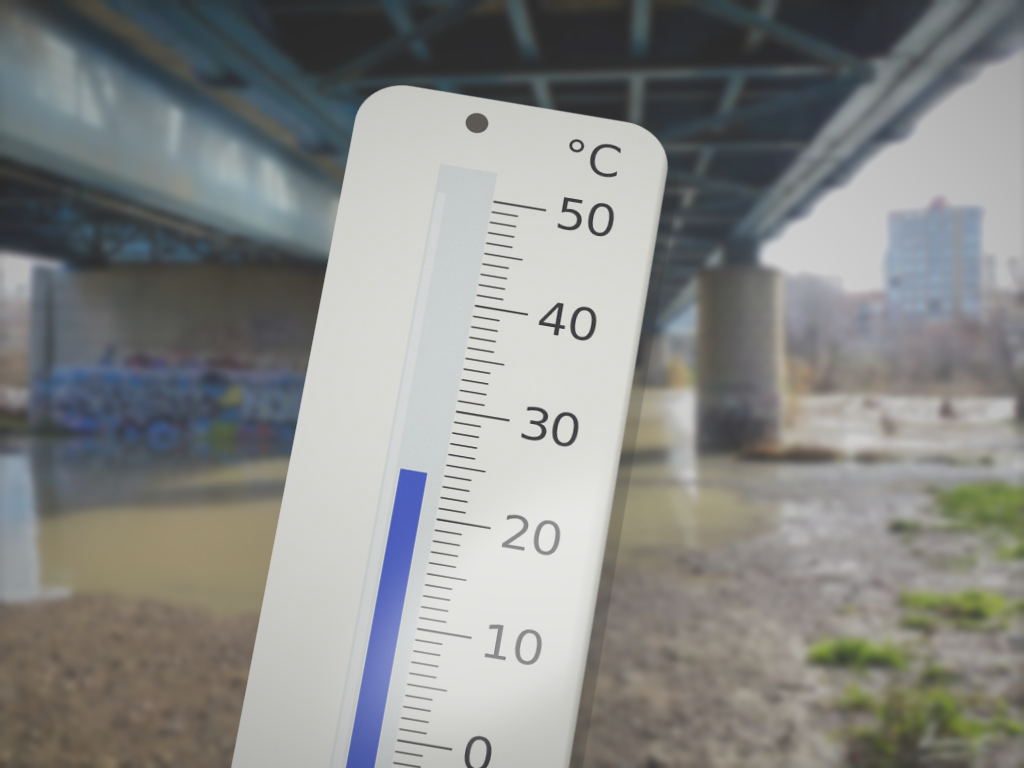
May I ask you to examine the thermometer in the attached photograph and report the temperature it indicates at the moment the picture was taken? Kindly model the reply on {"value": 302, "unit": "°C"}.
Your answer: {"value": 24, "unit": "°C"}
